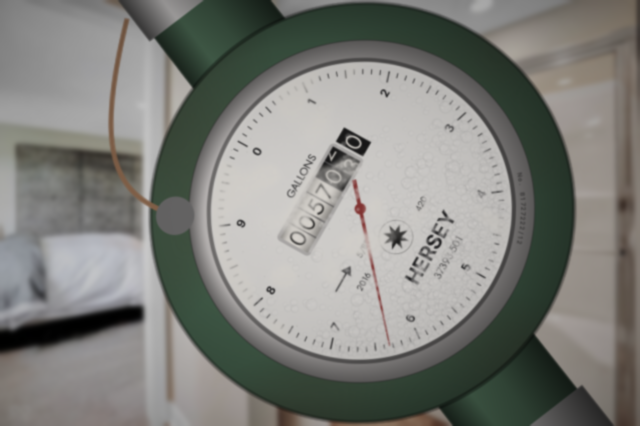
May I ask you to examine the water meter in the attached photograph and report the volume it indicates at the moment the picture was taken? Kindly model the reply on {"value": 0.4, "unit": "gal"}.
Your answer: {"value": 57026.3, "unit": "gal"}
